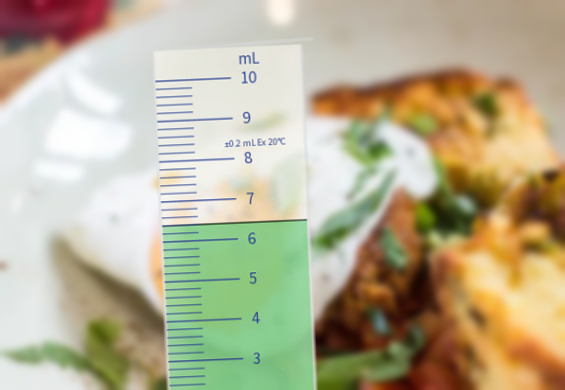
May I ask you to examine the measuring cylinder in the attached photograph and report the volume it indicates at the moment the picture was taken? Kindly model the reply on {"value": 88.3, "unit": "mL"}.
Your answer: {"value": 6.4, "unit": "mL"}
